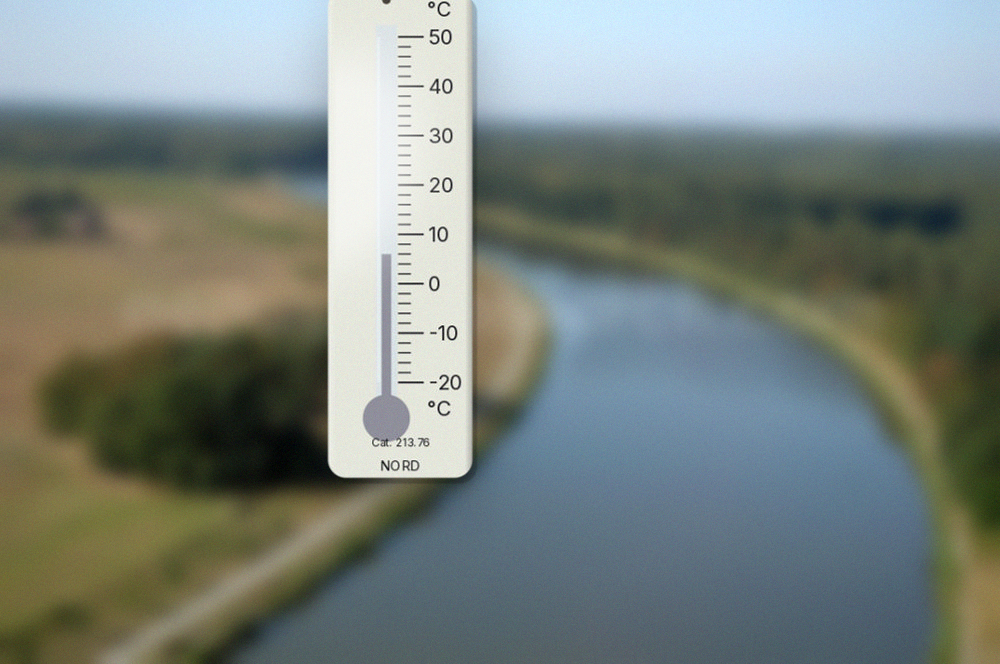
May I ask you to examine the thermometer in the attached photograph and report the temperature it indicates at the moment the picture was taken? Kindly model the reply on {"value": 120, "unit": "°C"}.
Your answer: {"value": 6, "unit": "°C"}
